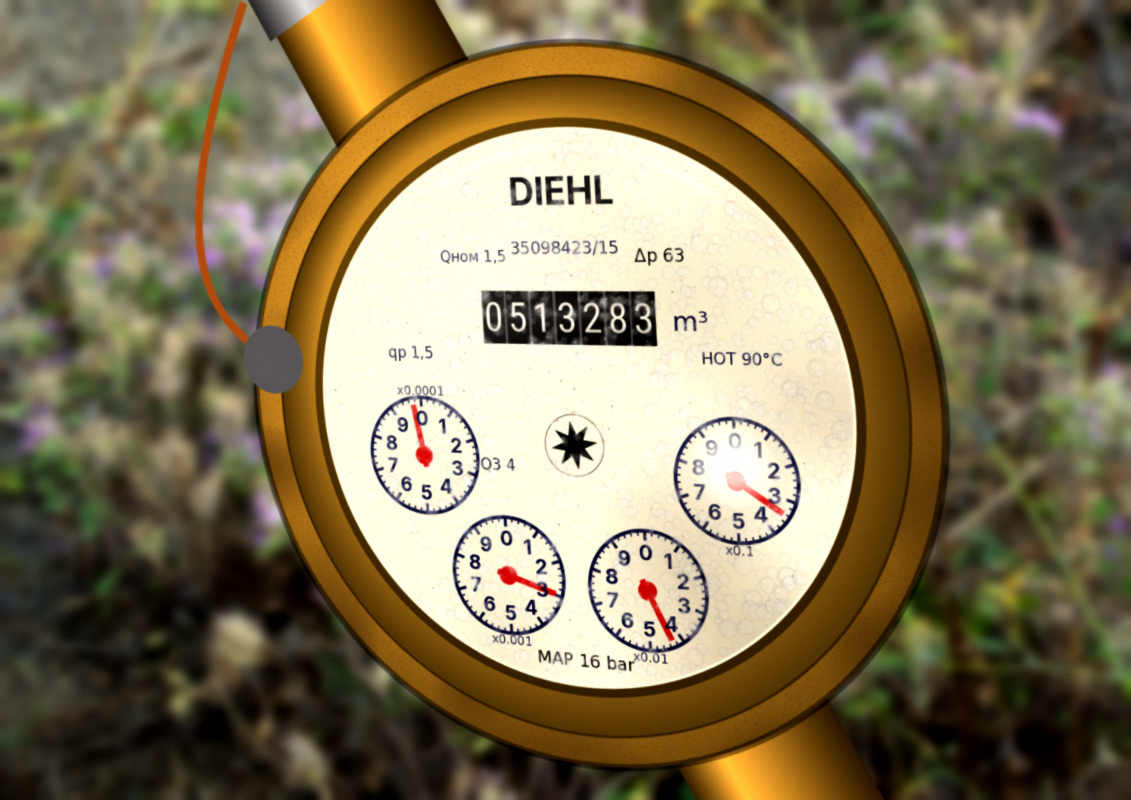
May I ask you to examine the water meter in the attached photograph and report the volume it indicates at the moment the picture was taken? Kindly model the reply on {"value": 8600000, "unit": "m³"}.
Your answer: {"value": 513283.3429, "unit": "m³"}
